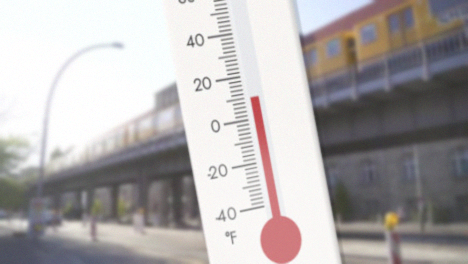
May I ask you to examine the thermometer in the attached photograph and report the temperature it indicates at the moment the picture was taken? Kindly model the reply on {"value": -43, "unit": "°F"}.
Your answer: {"value": 10, "unit": "°F"}
